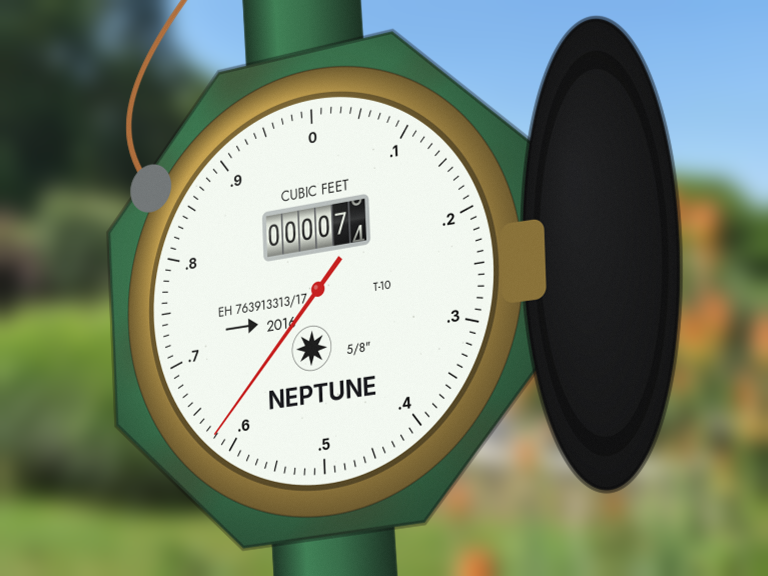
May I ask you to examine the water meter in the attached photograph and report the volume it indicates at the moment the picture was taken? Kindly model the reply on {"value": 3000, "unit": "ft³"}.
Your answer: {"value": 73.62, "unit": "ft³"}
